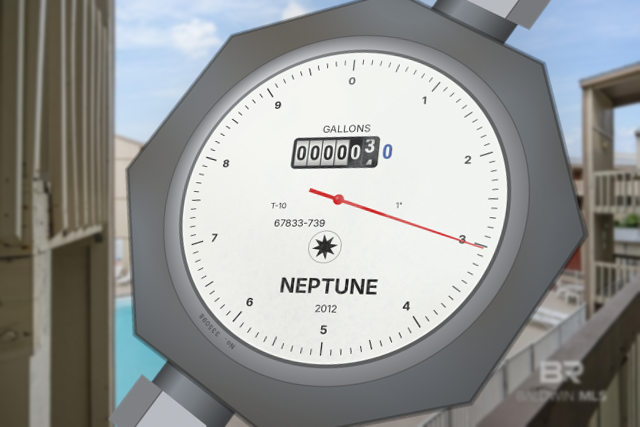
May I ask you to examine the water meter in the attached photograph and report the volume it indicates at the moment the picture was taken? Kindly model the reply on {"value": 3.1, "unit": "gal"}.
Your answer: {"value": 33.0, "unit": "gal"}
